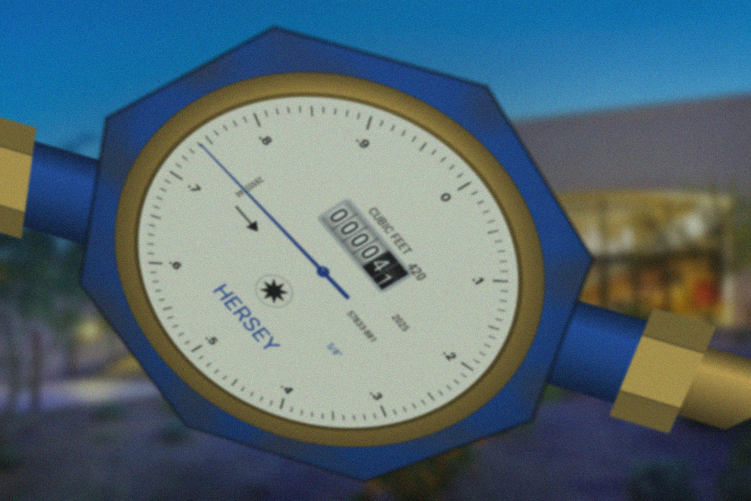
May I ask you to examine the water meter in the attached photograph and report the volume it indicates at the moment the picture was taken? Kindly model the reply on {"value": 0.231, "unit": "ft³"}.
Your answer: {"value": 40.74, "unit": "ft³"}
